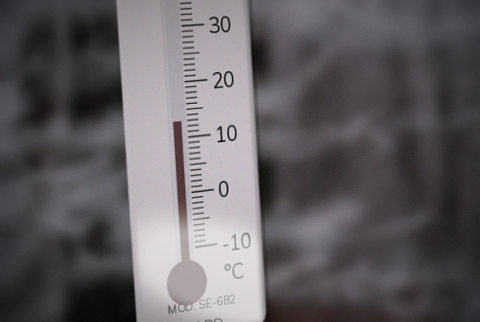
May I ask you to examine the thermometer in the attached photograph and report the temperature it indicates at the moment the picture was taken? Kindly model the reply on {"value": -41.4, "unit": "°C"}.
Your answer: {"value": 13, "unit": "°C"}
